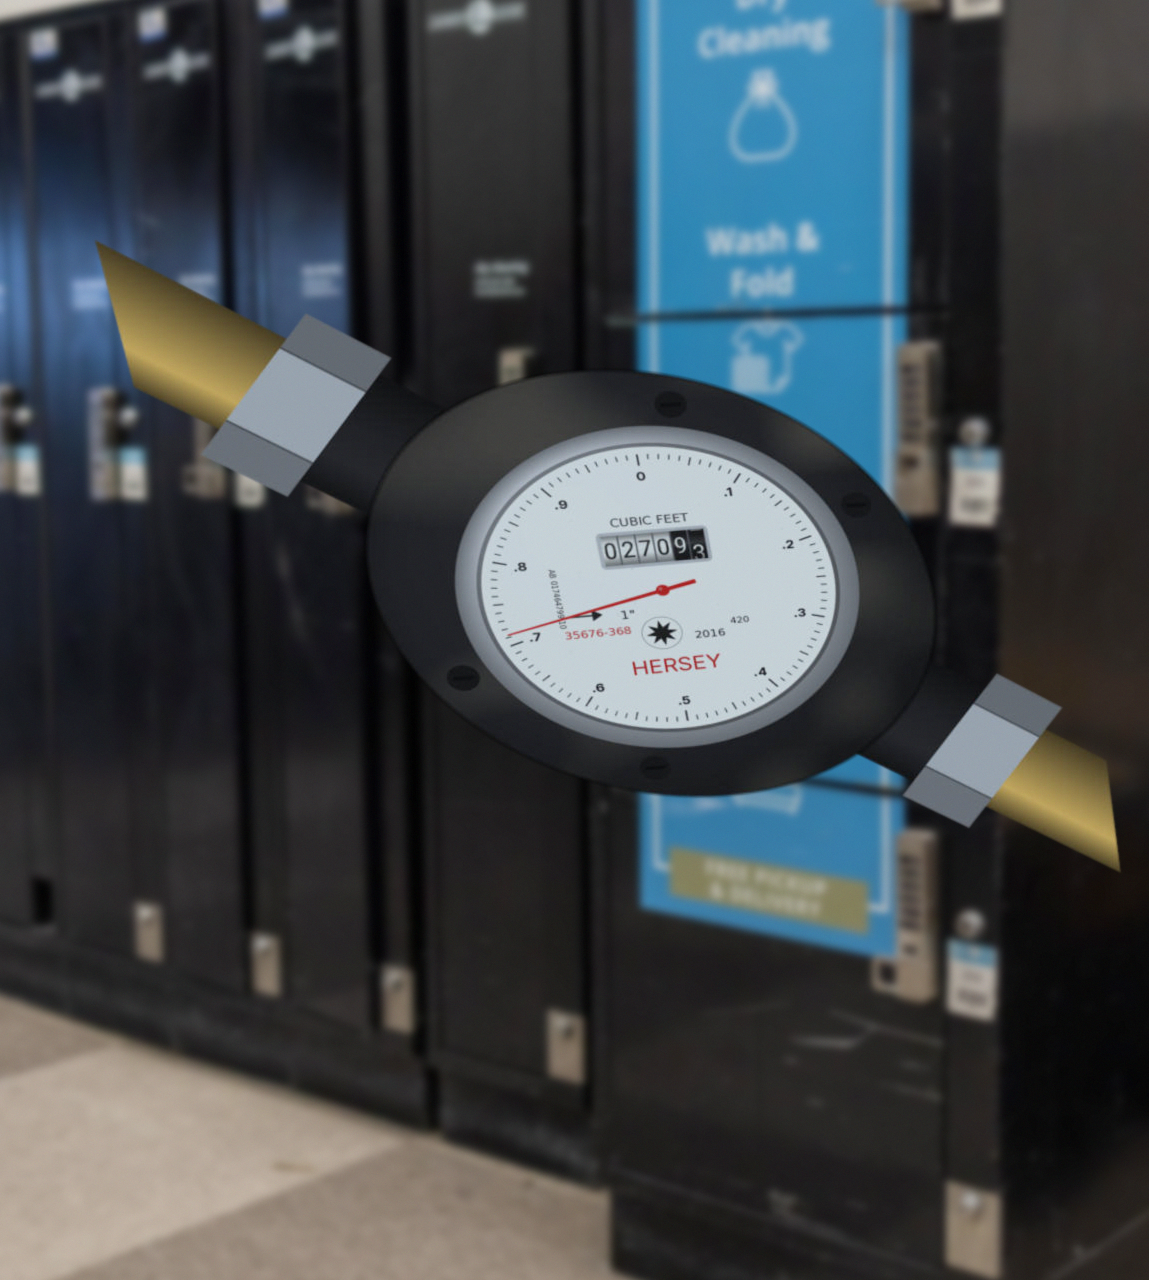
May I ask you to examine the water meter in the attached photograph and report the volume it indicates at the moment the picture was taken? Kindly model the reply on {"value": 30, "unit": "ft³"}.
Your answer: {"value": 27092.71, "unit": "ft³"}
